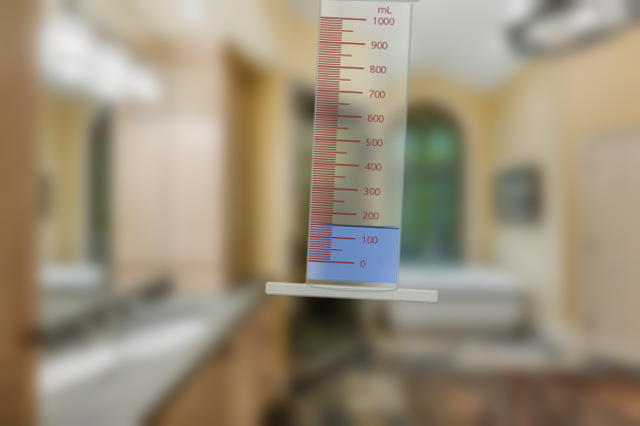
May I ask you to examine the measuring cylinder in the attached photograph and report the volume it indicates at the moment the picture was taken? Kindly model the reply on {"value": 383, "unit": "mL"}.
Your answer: {"value": 150, "unit": "mL"}
